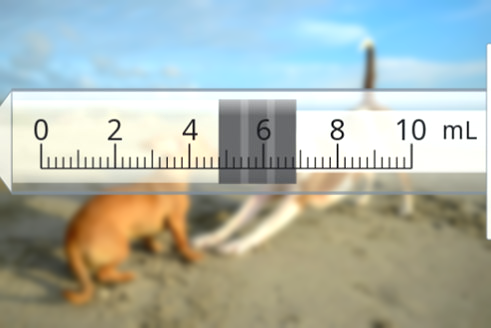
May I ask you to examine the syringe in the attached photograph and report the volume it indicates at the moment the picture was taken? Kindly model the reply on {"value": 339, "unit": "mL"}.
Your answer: {"value": 4.8, "unit": "mL"}
